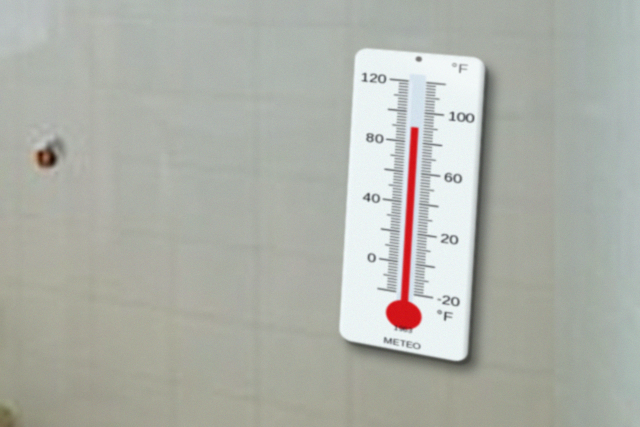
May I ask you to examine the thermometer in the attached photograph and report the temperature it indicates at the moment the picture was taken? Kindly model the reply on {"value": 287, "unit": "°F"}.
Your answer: {"value": 90, "unit": "°F"}
